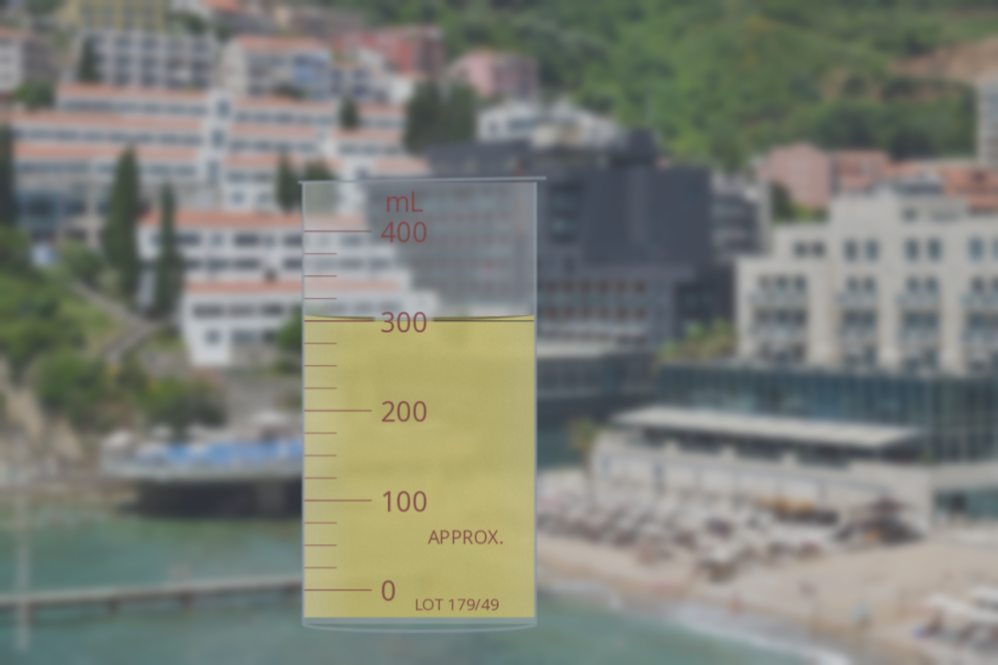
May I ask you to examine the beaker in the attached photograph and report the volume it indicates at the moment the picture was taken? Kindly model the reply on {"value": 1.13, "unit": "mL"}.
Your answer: {"value": 300, "unit": "mL"}
